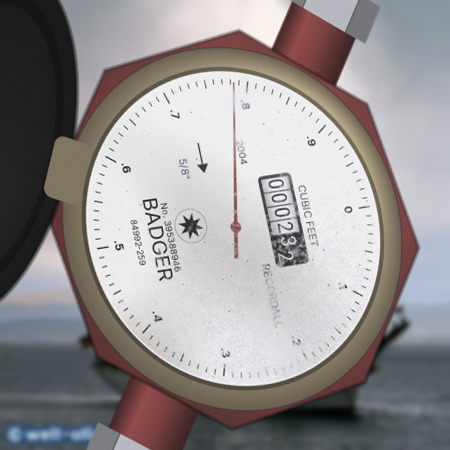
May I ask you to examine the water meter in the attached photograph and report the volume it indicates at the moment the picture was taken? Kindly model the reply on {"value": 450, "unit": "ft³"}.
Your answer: {"value": 231.78, "unit": "ft³"}
